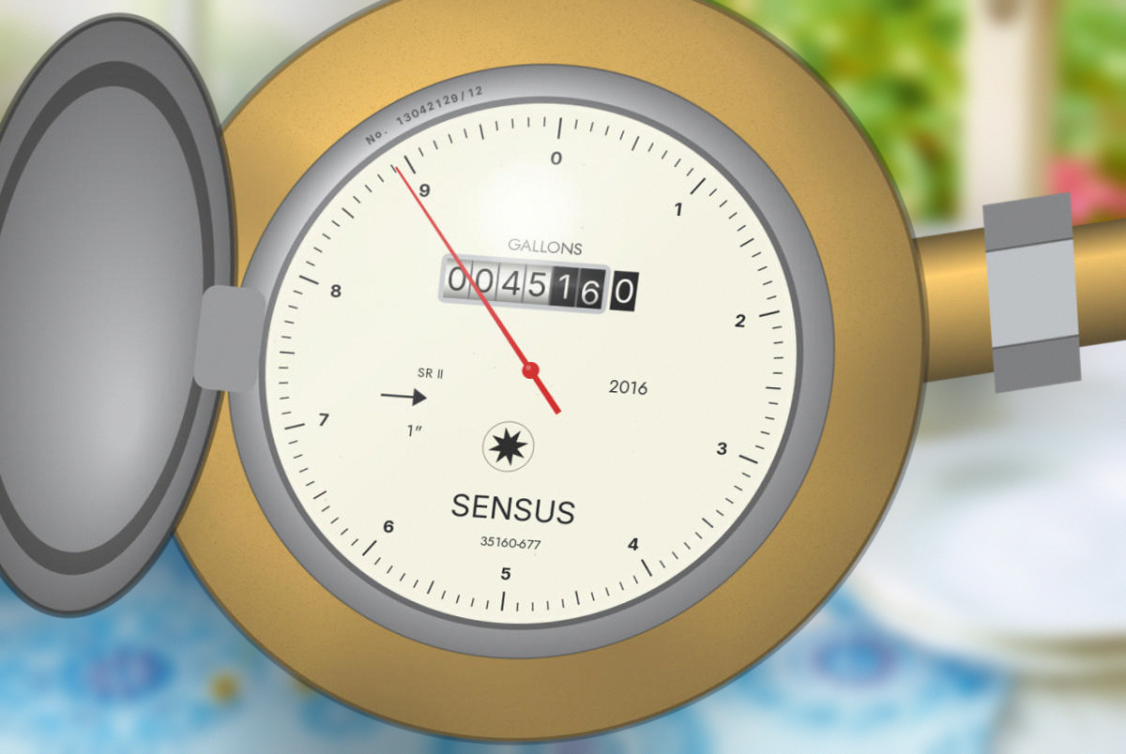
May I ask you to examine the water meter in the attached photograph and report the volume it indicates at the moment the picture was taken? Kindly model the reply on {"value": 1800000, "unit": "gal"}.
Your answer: {"value": 45158.9, "unit": "gal"}
